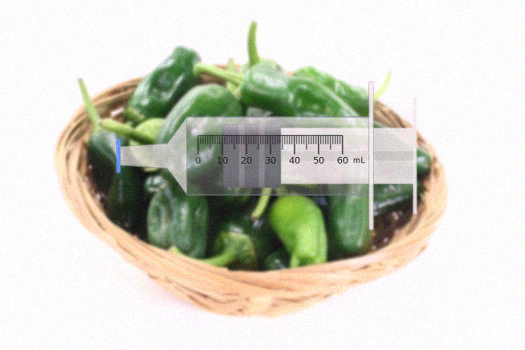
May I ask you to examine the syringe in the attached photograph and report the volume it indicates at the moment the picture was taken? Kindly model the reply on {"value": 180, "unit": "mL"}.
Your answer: {"value": 10, "unit": "mL"}
